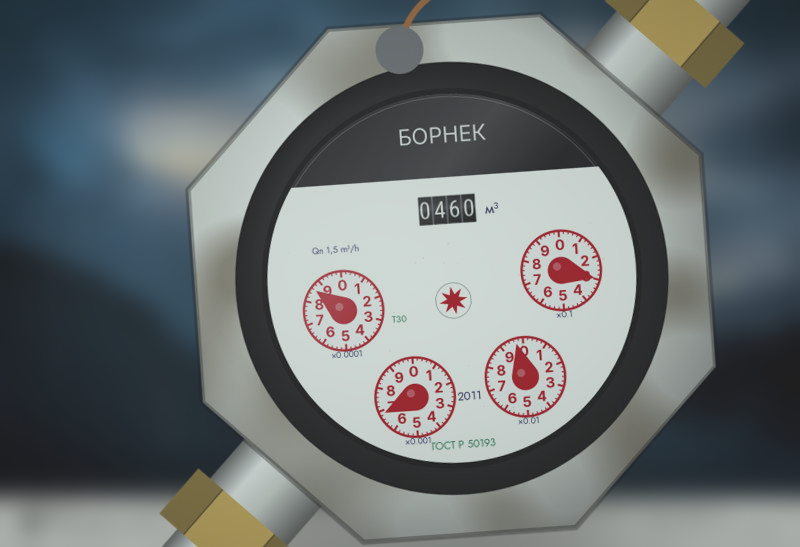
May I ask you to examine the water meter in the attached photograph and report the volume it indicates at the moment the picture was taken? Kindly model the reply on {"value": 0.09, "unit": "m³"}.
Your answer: {"value": 460.2968, "unit": "m³"}
